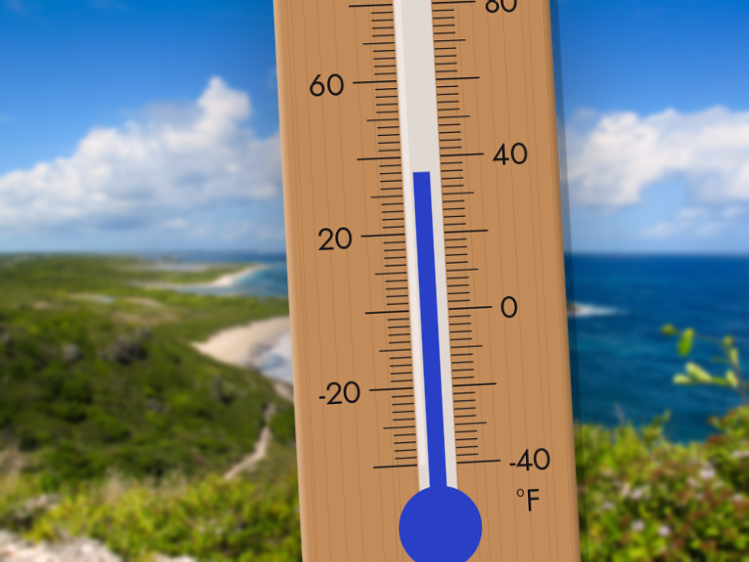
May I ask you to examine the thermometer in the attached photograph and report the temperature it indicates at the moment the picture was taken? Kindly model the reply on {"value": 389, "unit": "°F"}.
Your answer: {"value": 36, "unit": "°F"}
